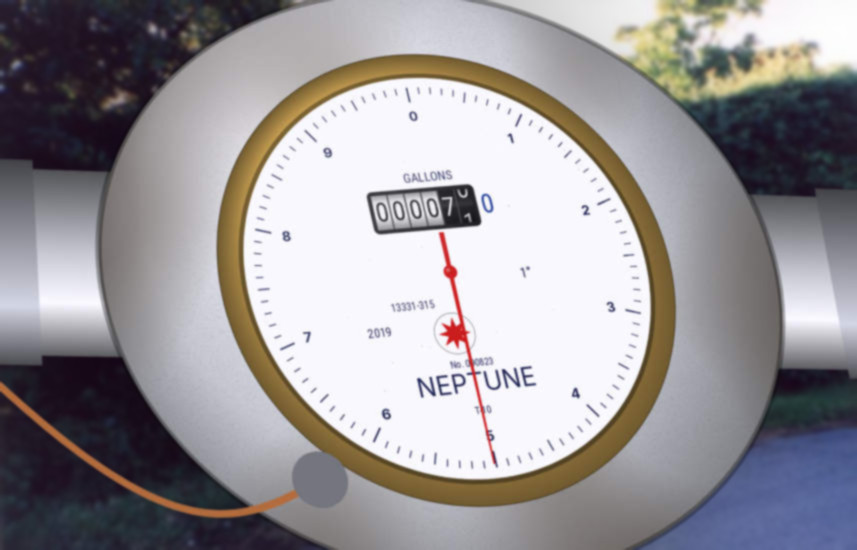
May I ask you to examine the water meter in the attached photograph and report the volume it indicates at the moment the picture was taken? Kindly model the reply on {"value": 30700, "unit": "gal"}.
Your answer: {"value": 705.0, "unit": "gal"}
